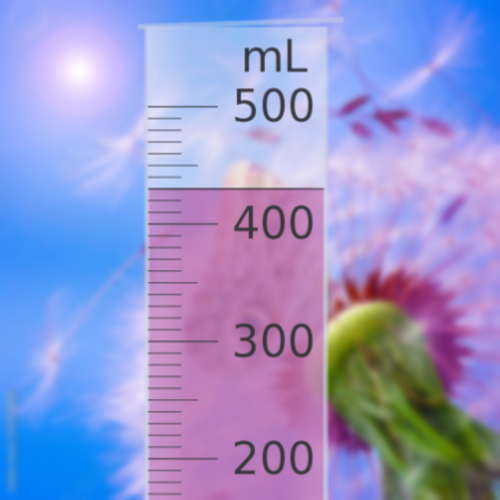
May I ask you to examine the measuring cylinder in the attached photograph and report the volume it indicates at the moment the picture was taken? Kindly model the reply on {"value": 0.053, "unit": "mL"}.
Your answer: {"value": 430, "unit": "mL"}
